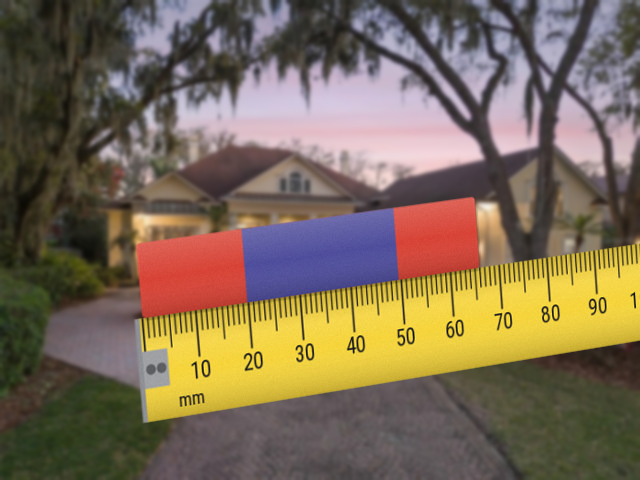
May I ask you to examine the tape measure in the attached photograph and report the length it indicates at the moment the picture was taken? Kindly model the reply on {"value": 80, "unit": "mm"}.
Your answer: {"value": 66, "unit": "mm"}
